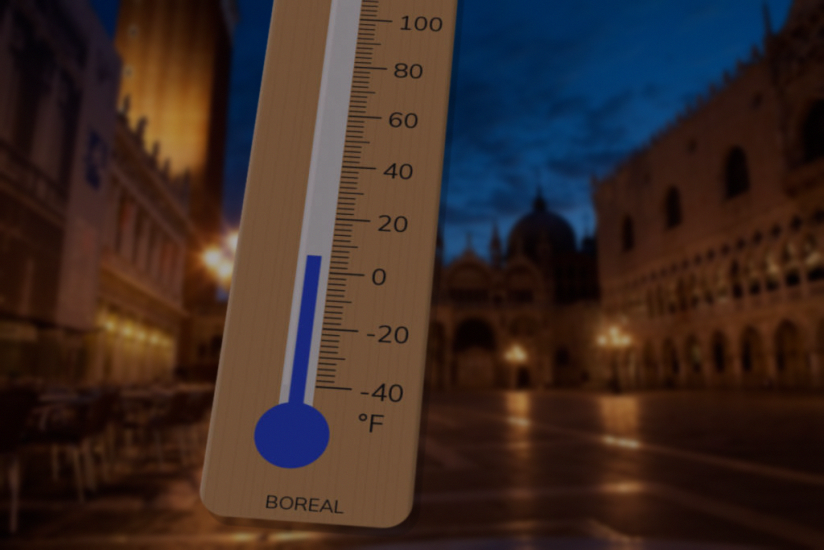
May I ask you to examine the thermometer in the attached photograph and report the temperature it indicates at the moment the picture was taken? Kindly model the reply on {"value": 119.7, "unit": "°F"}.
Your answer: {"value": 6, "unit": "°F"}
